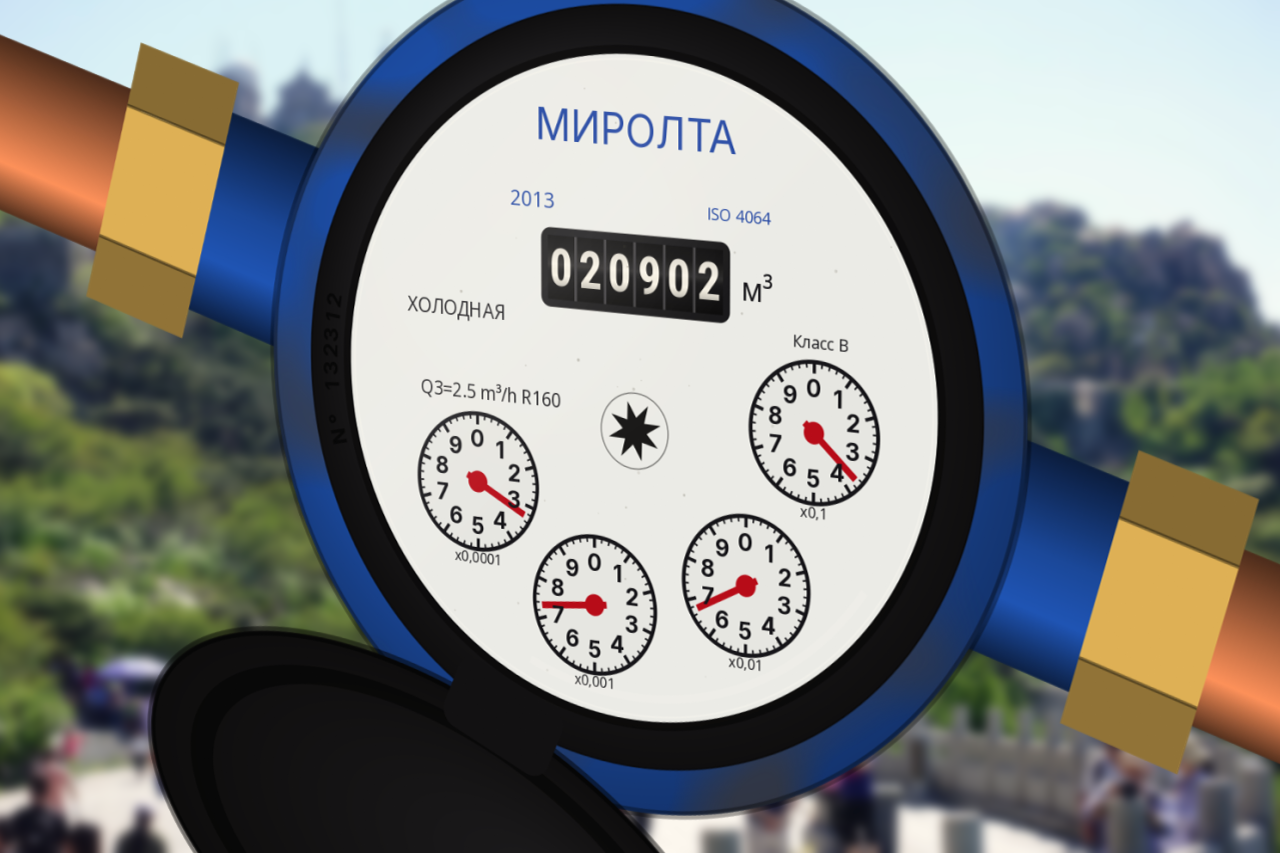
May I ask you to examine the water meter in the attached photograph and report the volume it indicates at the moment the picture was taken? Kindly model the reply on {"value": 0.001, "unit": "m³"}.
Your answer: {"value": 20902.3673, "unit": "m³"}
